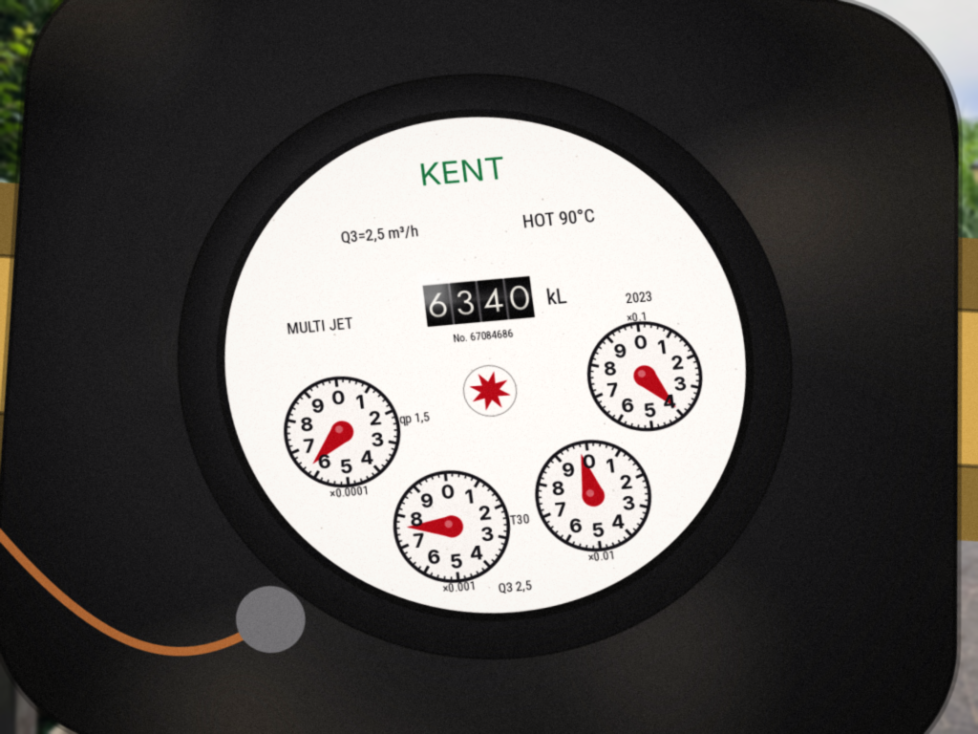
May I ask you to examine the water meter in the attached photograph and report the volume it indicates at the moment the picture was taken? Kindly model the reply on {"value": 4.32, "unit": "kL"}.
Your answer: {"value": 6340.3976, "unit": "kL"}
